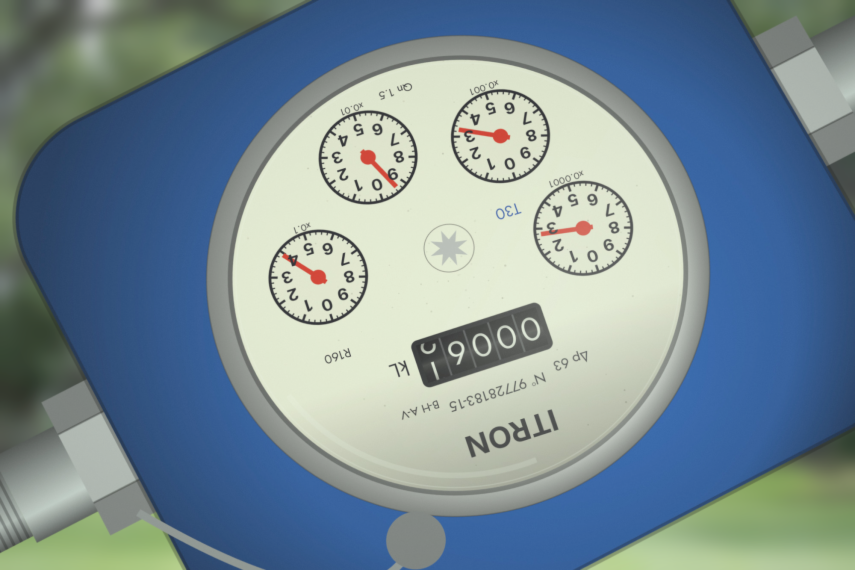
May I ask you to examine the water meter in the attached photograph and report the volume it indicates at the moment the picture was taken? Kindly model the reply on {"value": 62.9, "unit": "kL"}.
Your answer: {"value": 61.3932, "unit": "kL"}
